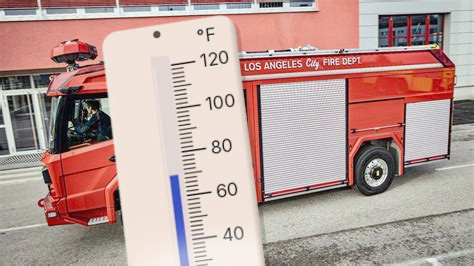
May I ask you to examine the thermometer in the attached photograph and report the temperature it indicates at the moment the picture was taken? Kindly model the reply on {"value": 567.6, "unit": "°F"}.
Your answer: {"value": 70, "unit": "°F"}
